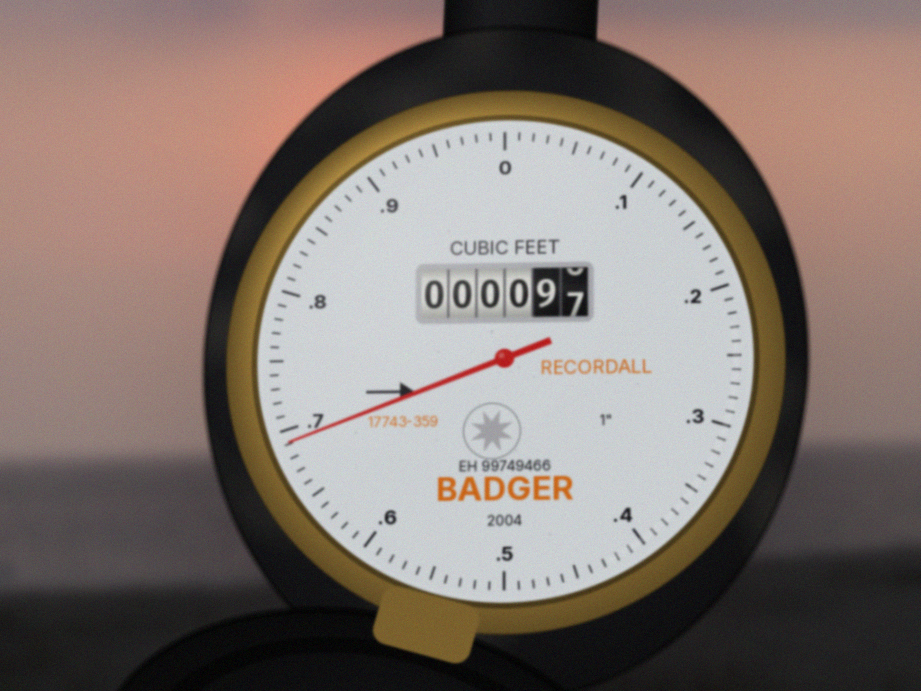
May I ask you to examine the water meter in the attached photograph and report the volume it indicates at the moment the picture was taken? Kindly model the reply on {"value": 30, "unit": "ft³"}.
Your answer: {"value": 96.69, "unit": "ft³"}
